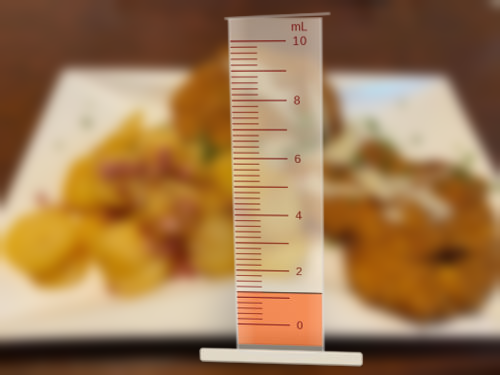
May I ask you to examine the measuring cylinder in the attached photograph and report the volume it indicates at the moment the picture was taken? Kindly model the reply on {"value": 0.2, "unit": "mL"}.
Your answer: {"value": 1.2, "unit": "mL"}
